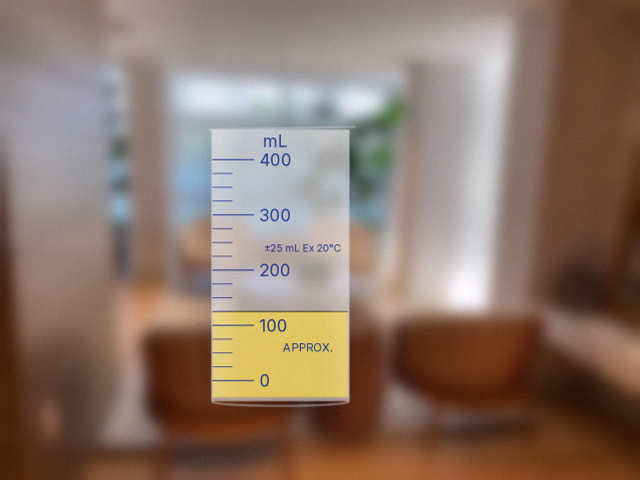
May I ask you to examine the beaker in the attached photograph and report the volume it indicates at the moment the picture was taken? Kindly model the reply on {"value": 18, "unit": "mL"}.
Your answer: {"value": 125, "unit": "mL"}
